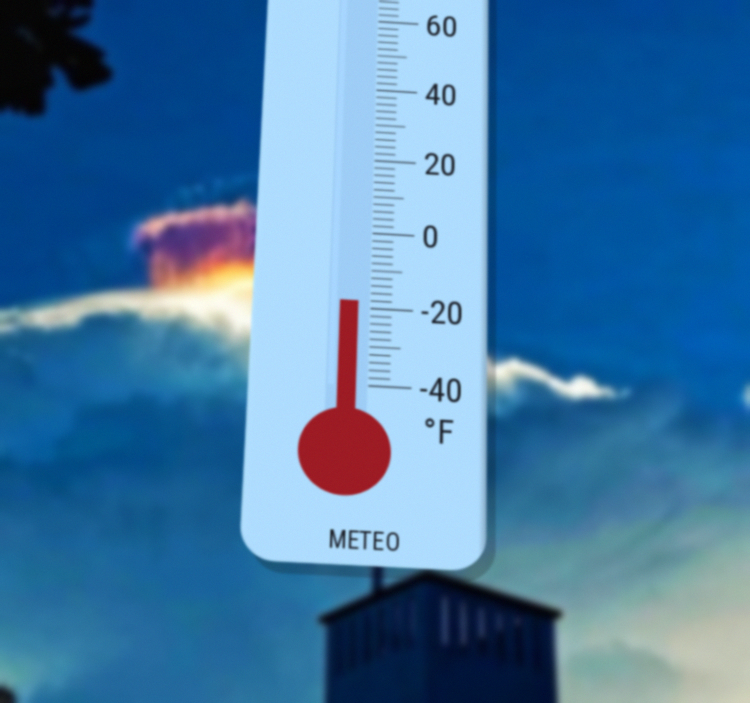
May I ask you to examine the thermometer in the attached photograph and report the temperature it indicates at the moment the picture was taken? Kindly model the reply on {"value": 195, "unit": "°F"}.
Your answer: {"value": -18, "unit": "°F"}
